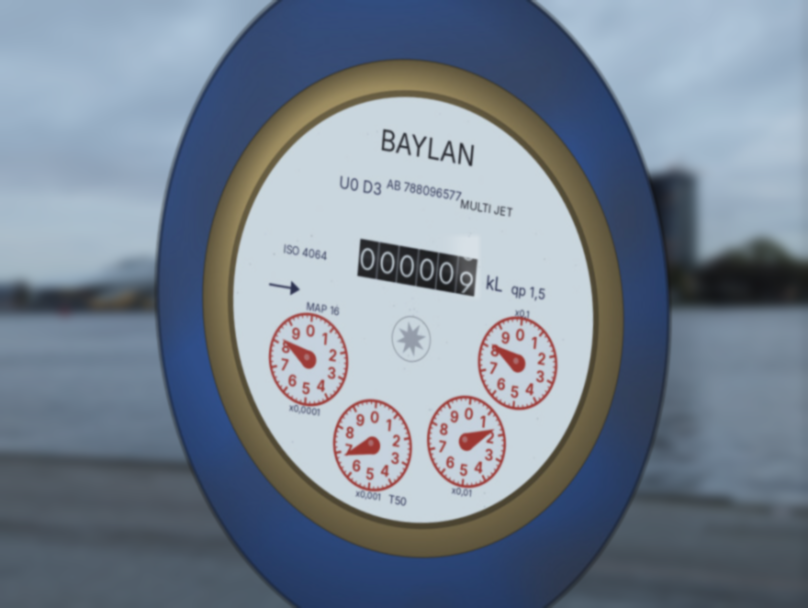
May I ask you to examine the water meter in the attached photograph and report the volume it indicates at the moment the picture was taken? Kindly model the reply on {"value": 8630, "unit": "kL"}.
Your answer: {"value": 8.8168, "unit": "kL"}
